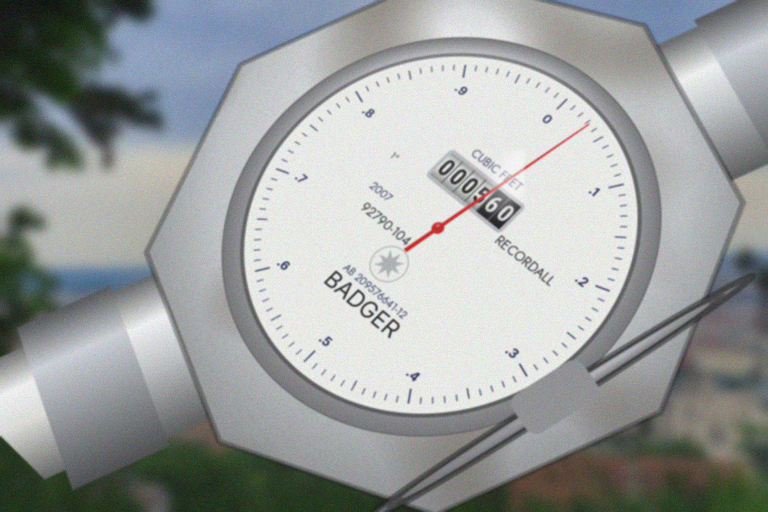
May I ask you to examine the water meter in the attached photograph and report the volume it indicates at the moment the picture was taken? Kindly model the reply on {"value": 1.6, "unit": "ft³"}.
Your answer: {"value": 560.03, "unit": "ft³"}
